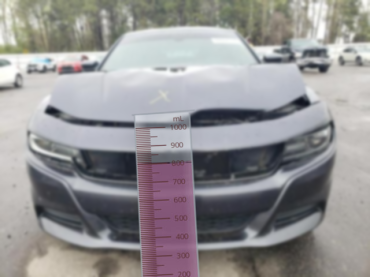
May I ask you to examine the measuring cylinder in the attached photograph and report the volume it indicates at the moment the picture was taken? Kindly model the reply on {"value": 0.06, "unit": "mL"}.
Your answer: {"value": 800, "unit": "mL"}
